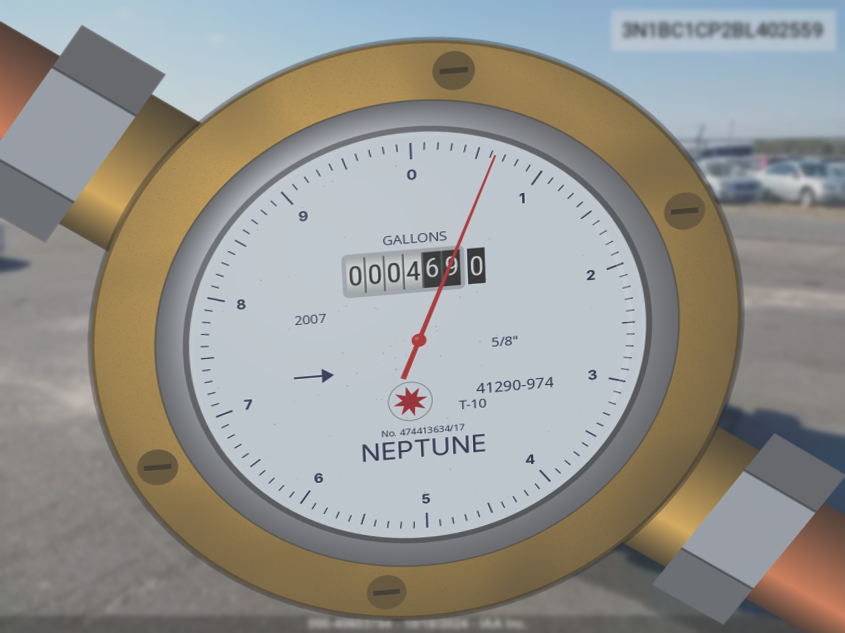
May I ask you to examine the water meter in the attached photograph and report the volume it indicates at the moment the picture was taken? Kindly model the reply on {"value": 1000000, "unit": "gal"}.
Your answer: {"value": 4690.6, "unit": "gal"}
